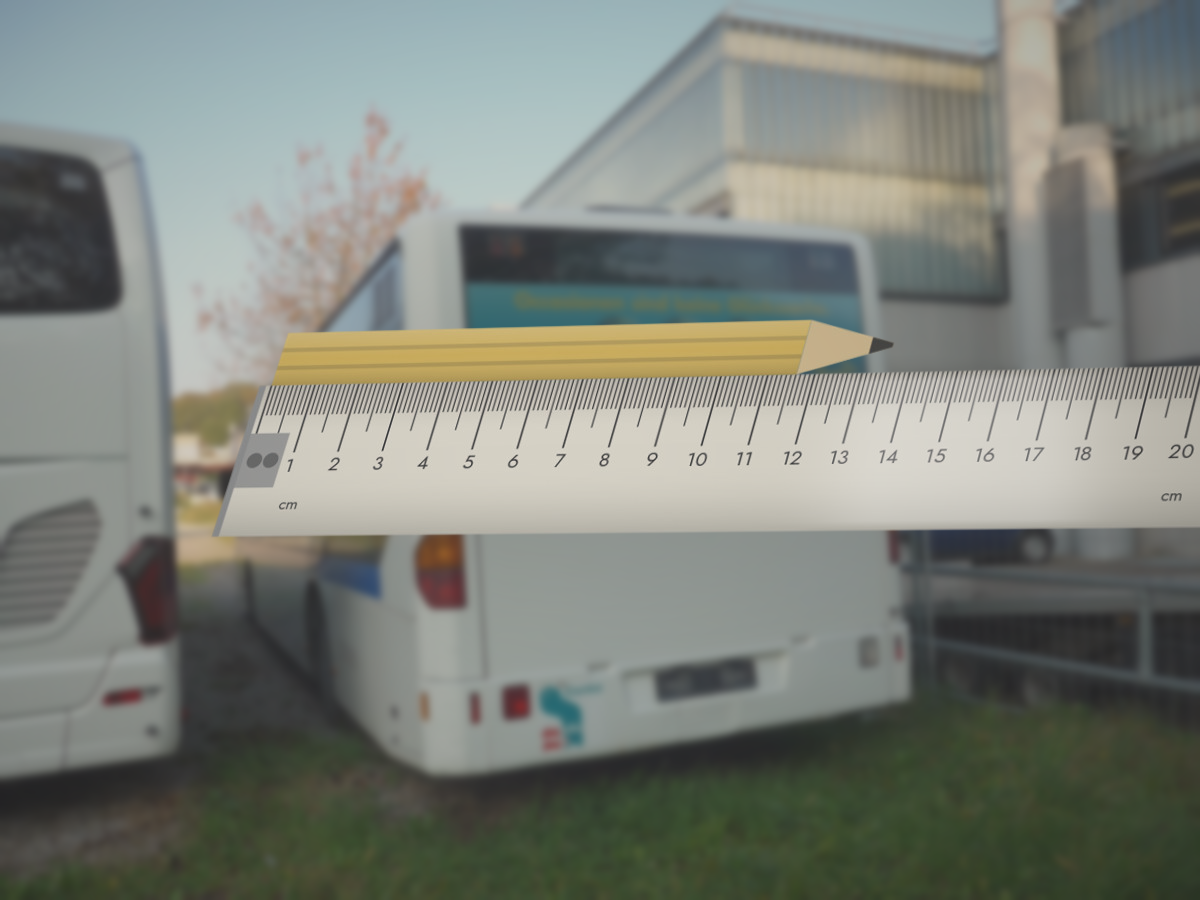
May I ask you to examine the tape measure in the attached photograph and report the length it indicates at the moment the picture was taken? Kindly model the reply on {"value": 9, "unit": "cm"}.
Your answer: {"value": 13.5, "unit": "cm"}
